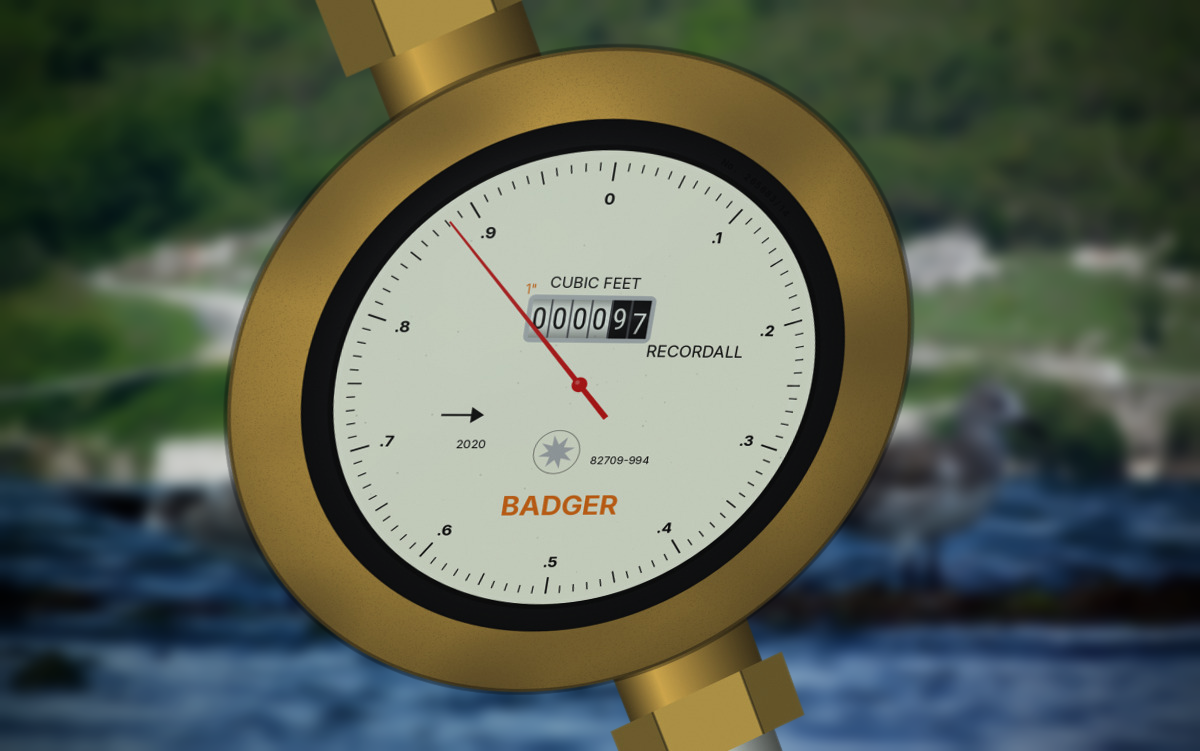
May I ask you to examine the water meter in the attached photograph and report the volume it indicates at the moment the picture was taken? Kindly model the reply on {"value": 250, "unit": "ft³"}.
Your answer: {"value": 96.88, "unit": "ft³"}
